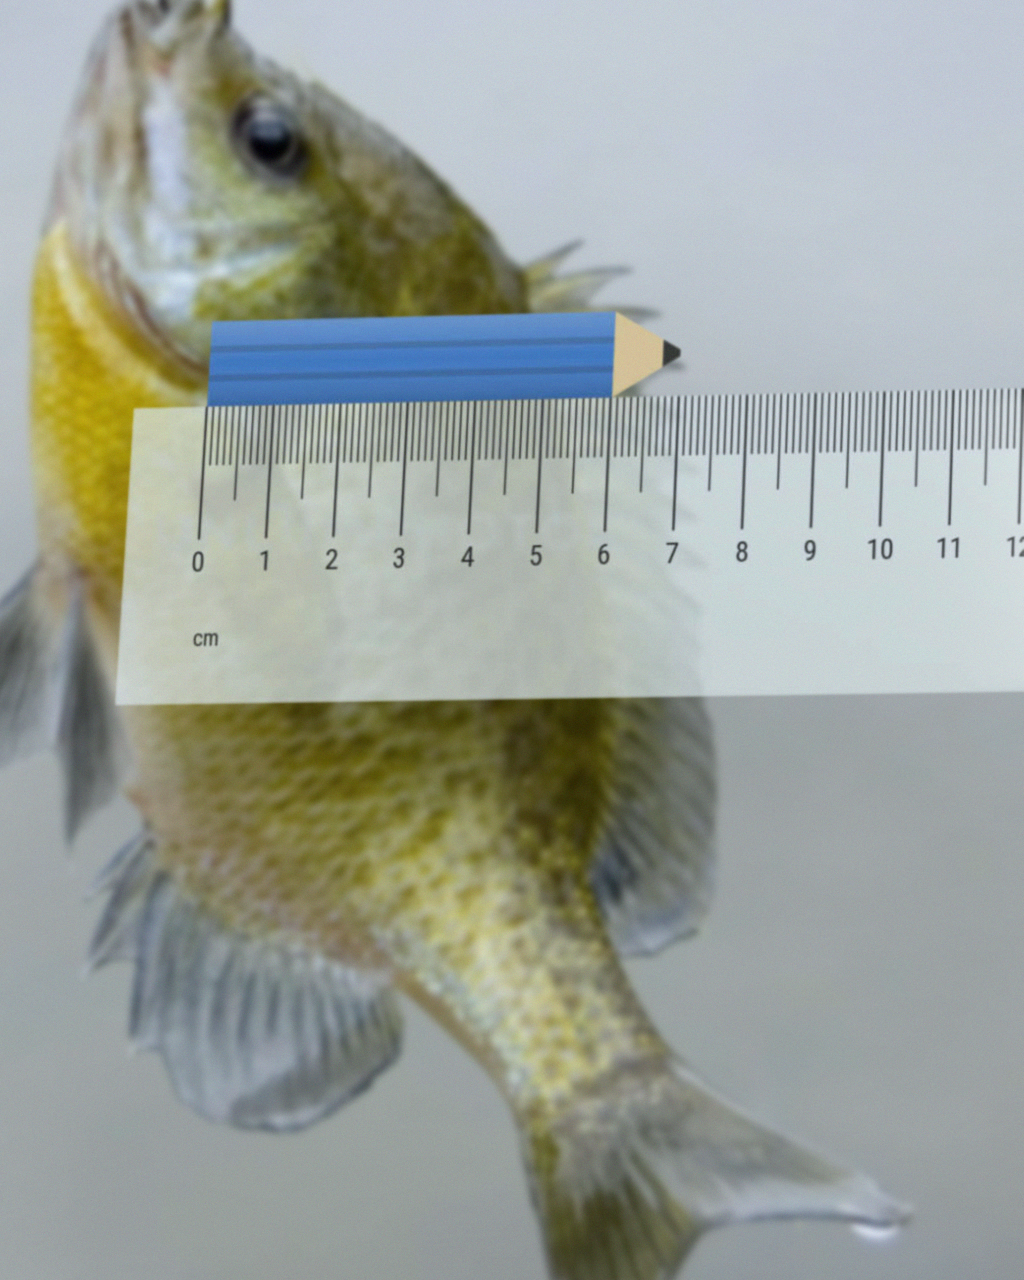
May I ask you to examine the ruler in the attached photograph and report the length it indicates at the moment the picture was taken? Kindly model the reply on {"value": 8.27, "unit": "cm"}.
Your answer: {"value": 7, "unit": "cm"}
